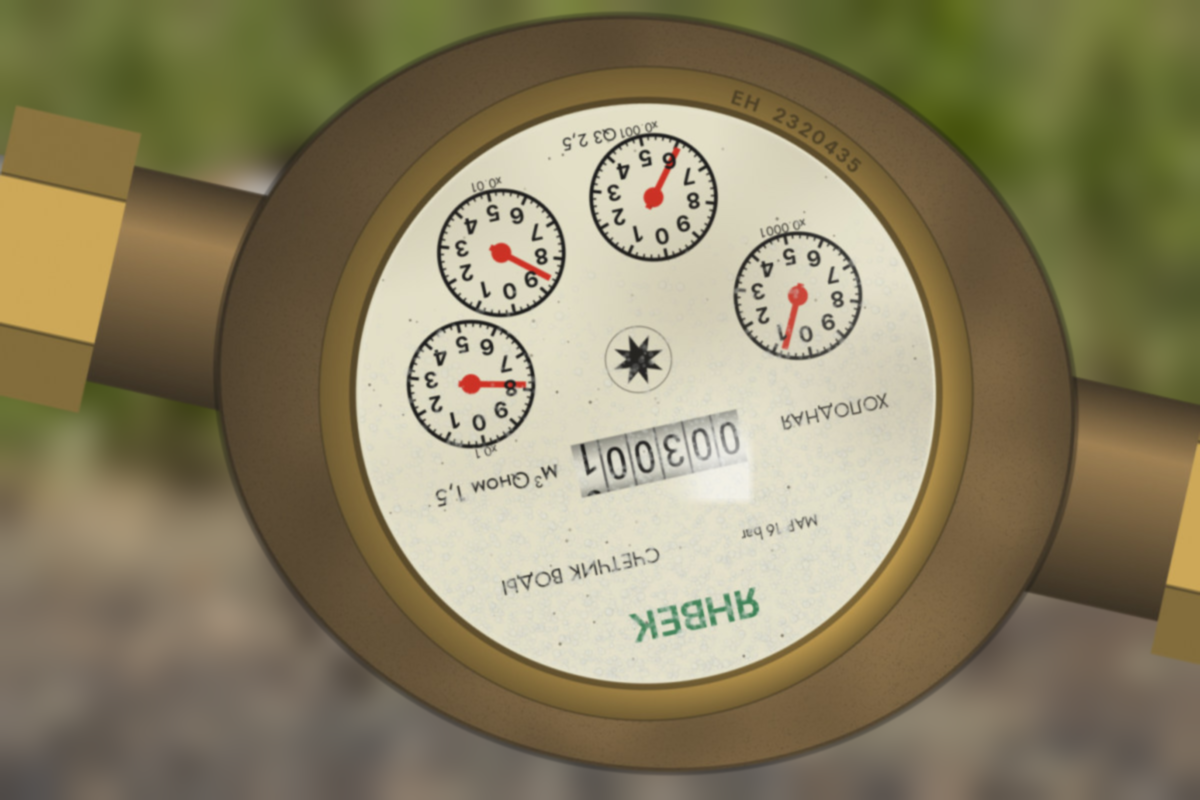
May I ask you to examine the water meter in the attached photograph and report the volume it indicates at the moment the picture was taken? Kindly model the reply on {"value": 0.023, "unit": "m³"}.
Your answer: {"value": 3000.7860, "unit": "m³"}
